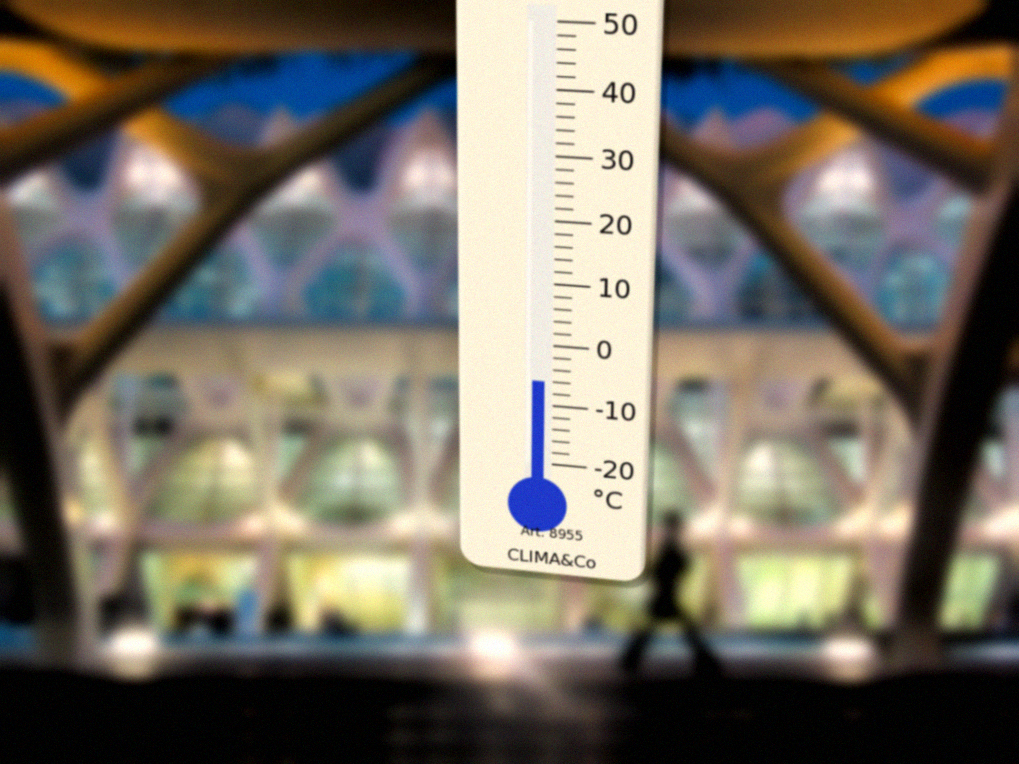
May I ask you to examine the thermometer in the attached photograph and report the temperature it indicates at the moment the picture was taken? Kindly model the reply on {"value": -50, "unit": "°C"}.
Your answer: {"value": -6, "unit": "°C"}
